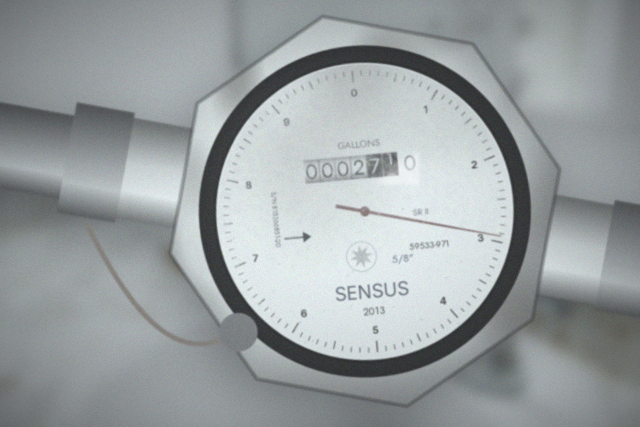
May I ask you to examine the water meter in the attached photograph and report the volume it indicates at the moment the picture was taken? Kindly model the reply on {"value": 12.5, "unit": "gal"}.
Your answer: {"value": 2712.9, "unit": "gal"}
